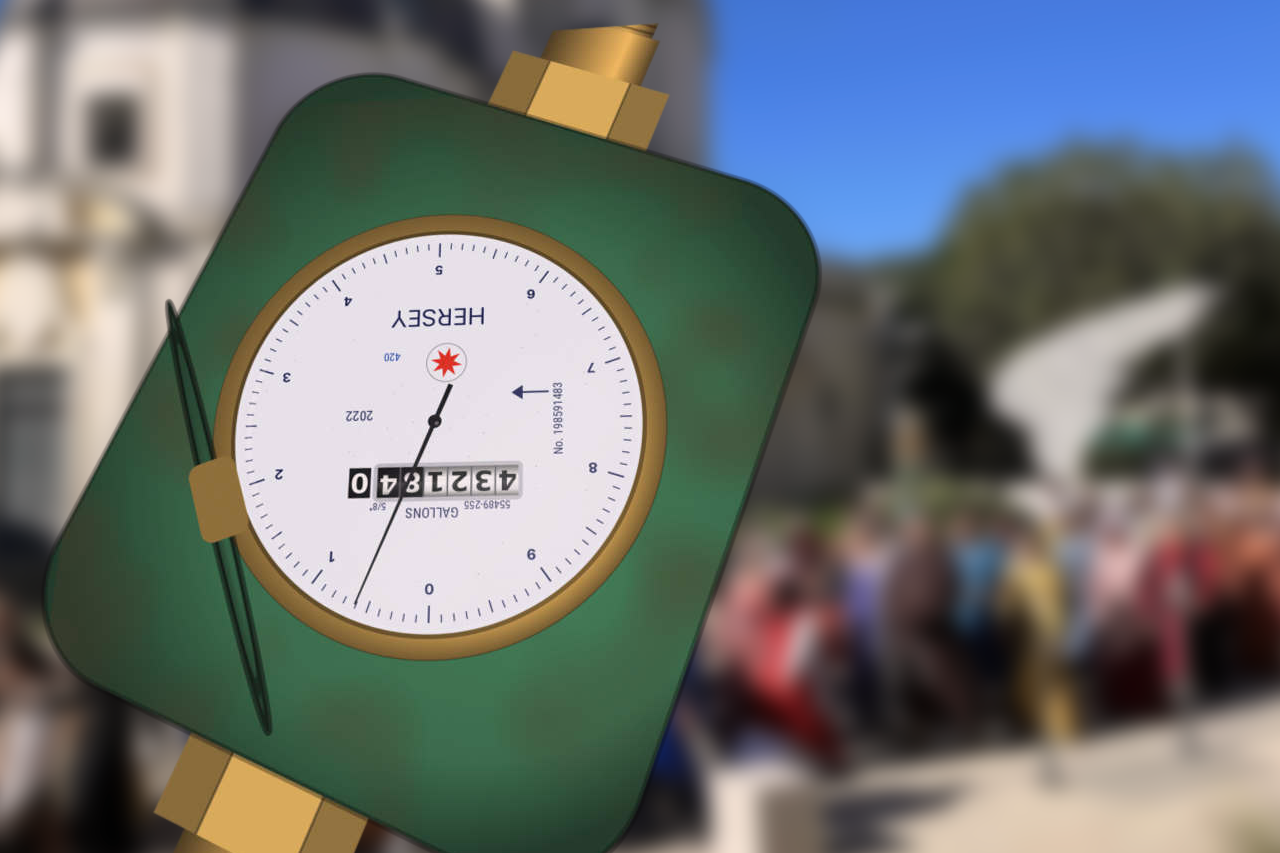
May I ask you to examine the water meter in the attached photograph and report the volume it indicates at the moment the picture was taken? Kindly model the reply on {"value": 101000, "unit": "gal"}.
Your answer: {"value": 4321840.6, "unit": "gal"}
